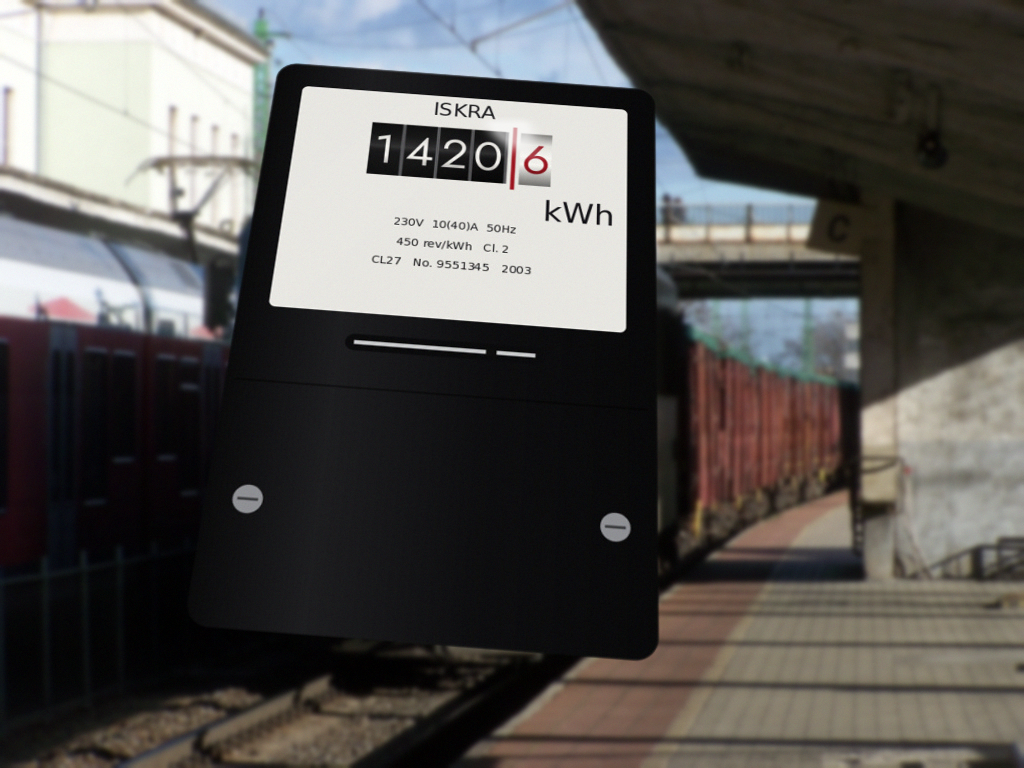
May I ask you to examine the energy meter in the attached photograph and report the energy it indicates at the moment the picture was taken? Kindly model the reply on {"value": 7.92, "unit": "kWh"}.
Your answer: {"value": 1420.6, "unit": "kWh"}
